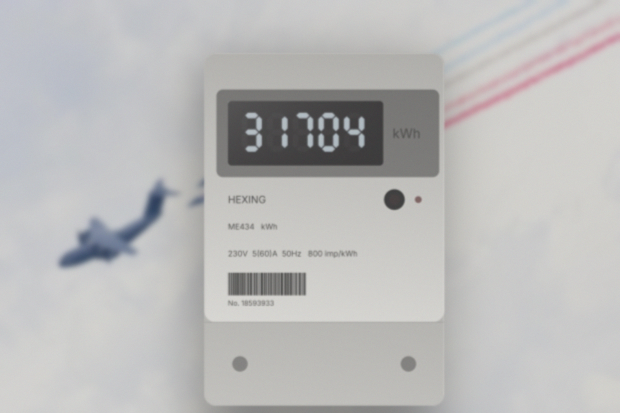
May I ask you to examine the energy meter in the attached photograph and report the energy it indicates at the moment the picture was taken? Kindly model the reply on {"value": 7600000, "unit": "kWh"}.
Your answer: {"value": 31704, "unit": "kWh"}
